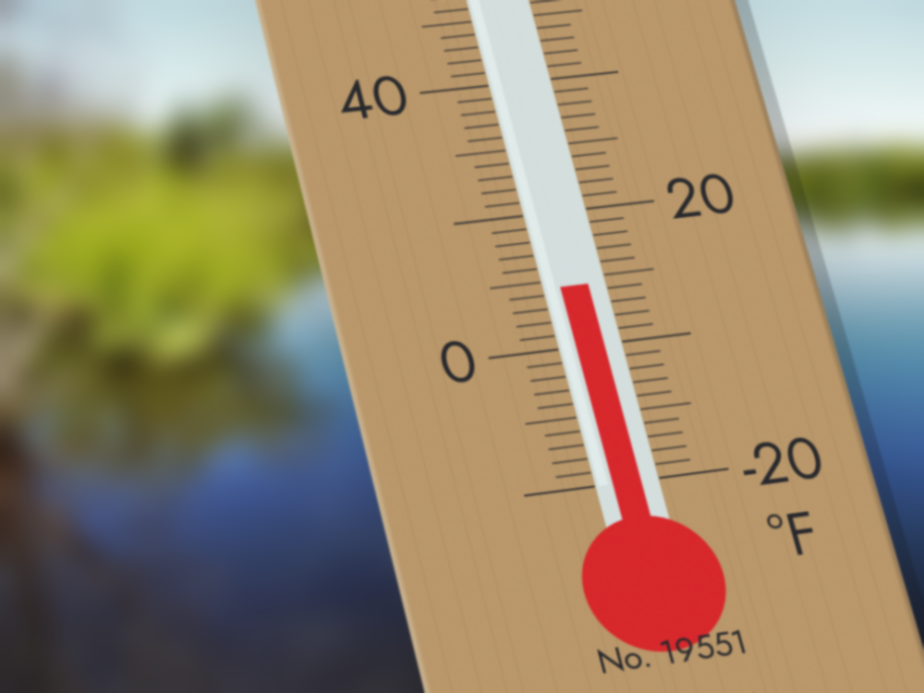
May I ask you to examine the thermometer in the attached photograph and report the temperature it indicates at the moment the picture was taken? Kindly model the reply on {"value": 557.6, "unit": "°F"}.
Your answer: {"value": 9, "unit": "°F"}
